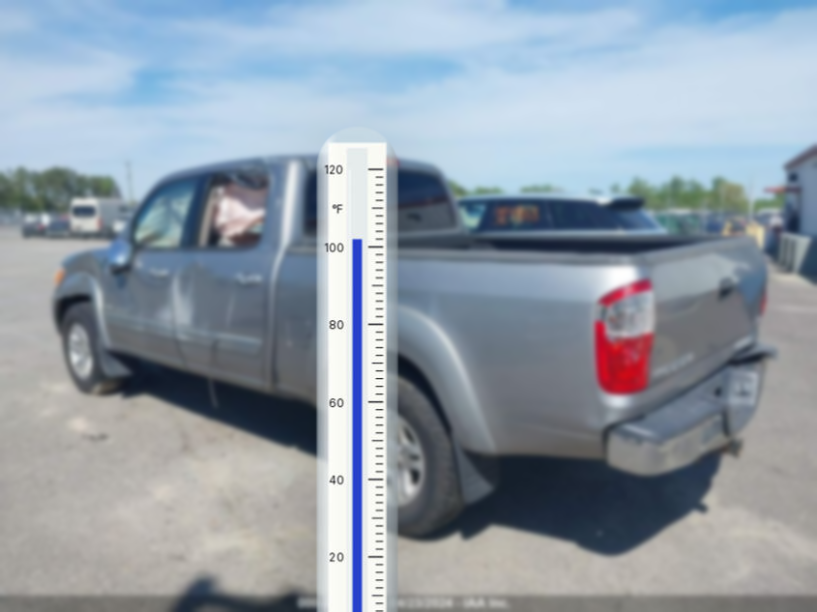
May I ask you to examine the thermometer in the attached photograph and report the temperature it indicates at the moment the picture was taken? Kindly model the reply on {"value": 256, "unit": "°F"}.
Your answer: {"value": 102, "unit": "°F"}
